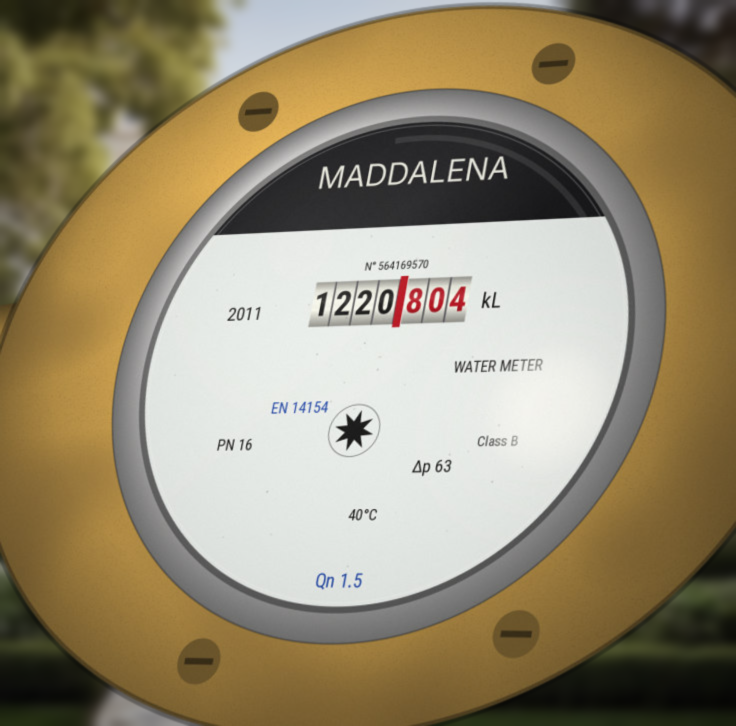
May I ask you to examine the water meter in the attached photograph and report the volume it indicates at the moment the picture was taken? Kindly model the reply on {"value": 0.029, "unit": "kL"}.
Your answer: {"value": 1220.804, "unit": "kL"}
